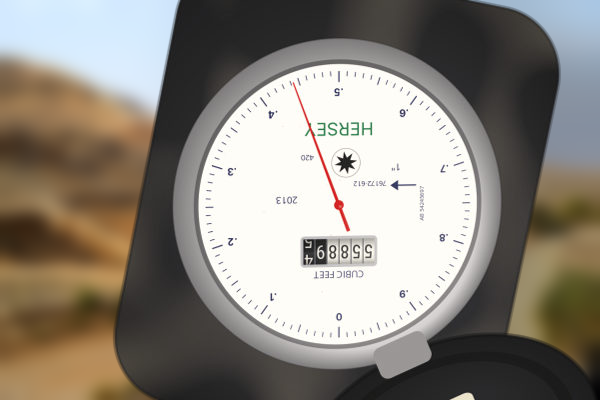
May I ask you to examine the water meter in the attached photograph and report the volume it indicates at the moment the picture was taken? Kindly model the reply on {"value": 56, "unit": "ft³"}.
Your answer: {"value": 558894.44, "unit": "ft³"}
